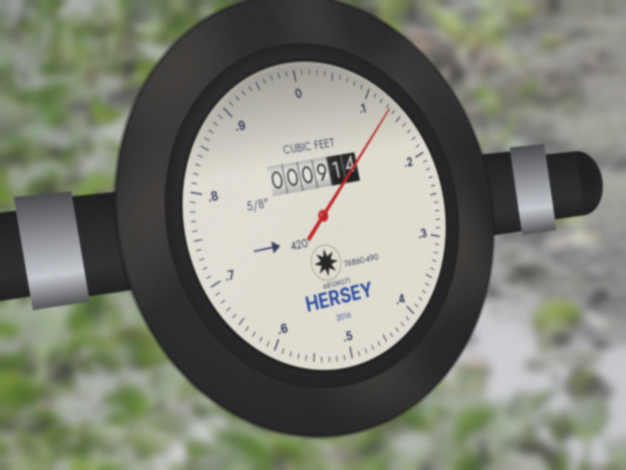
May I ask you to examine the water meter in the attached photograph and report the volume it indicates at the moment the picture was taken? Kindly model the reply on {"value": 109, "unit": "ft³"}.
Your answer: {"value": 914.13, "unit": "ft³"}
